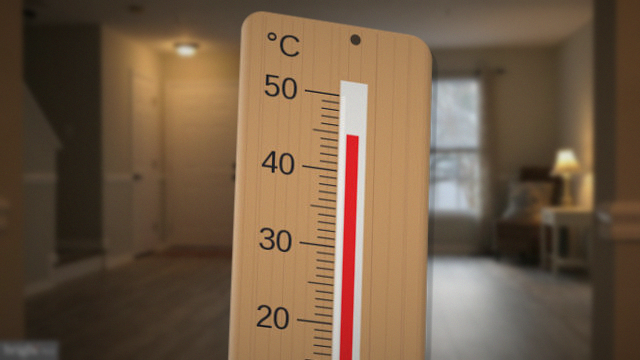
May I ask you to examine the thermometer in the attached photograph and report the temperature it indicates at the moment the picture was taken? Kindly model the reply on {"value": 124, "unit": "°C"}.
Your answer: {"value": 45, "unit": "°C"}
